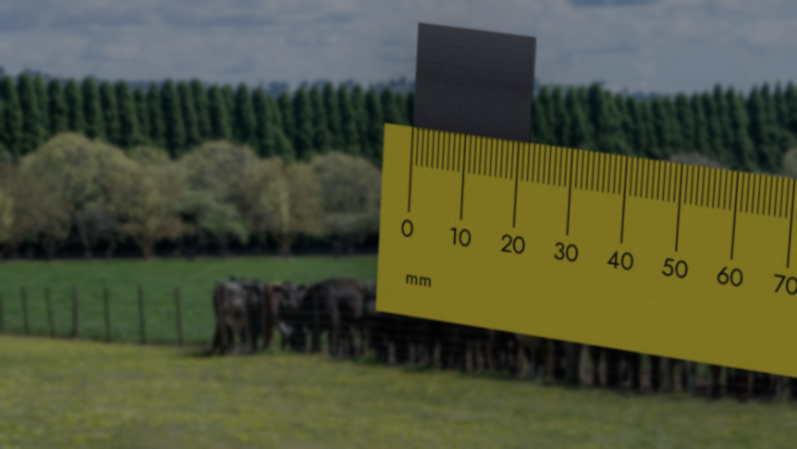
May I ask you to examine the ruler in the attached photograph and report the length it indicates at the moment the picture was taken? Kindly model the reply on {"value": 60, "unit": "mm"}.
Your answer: {"value": 22, "unit": "mm"}
